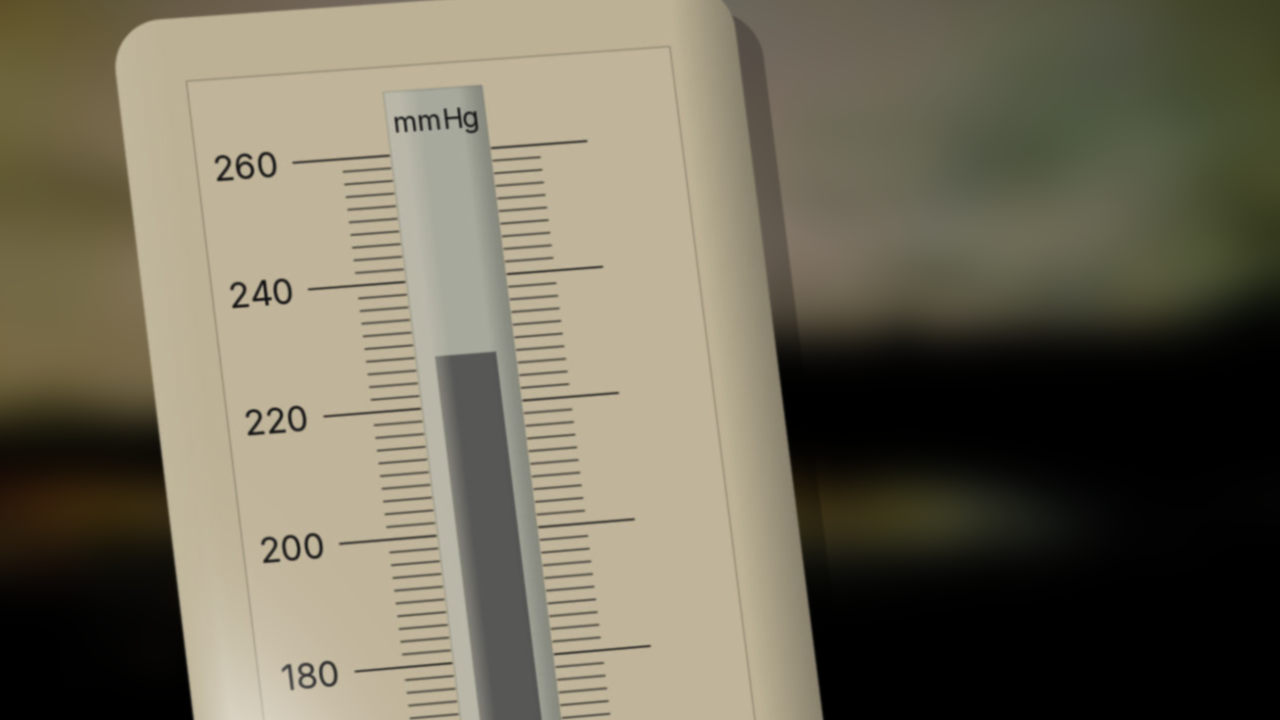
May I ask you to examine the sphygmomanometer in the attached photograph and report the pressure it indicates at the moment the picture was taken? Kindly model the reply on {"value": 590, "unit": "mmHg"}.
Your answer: {"value": 228, "unit": "mmHg"}
